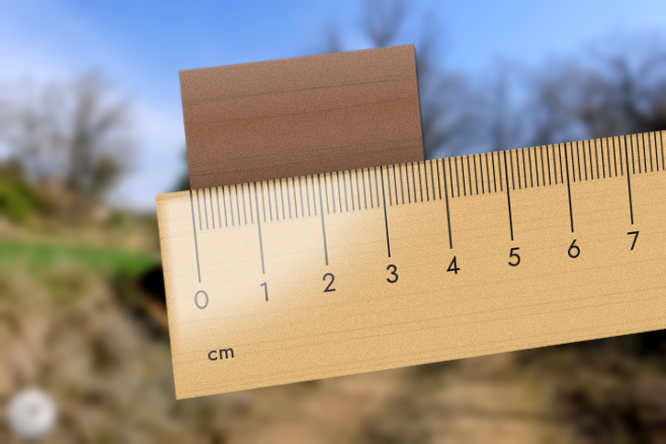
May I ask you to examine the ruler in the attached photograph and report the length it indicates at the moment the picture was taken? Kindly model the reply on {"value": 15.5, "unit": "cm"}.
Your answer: {"value": 3.7, "unit": "cm"}
